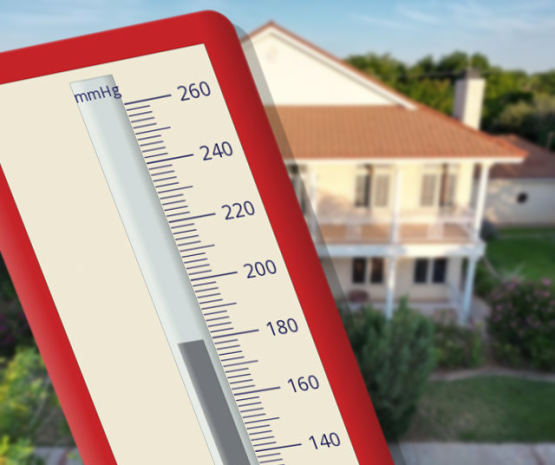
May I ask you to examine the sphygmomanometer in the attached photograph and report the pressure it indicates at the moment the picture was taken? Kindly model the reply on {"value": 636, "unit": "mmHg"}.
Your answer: {"value": 180, "unit": "mmHg"}
